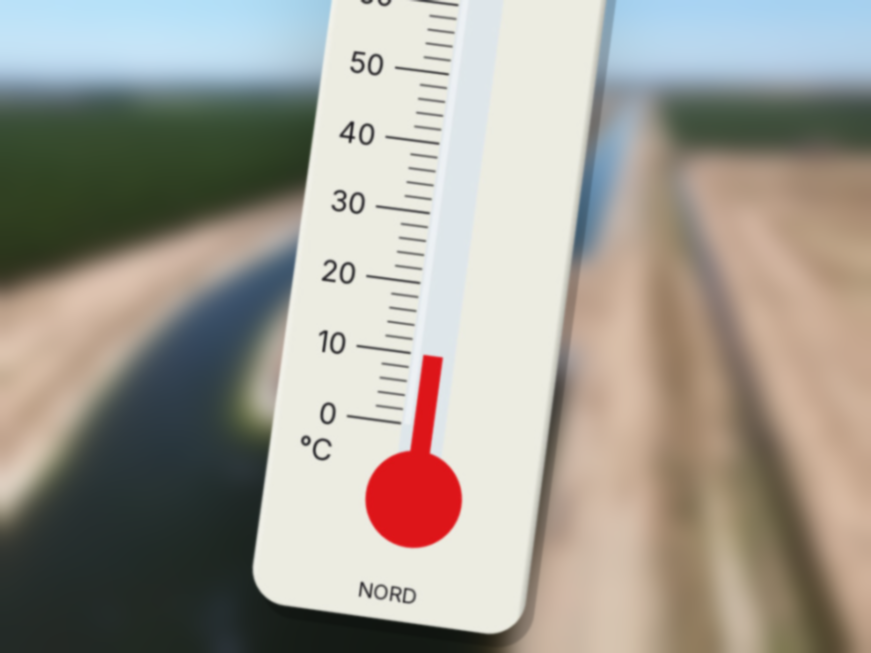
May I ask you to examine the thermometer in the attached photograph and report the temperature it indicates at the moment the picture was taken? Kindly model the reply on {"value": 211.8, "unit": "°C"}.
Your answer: {"value": 10, "unit": "°C"}
